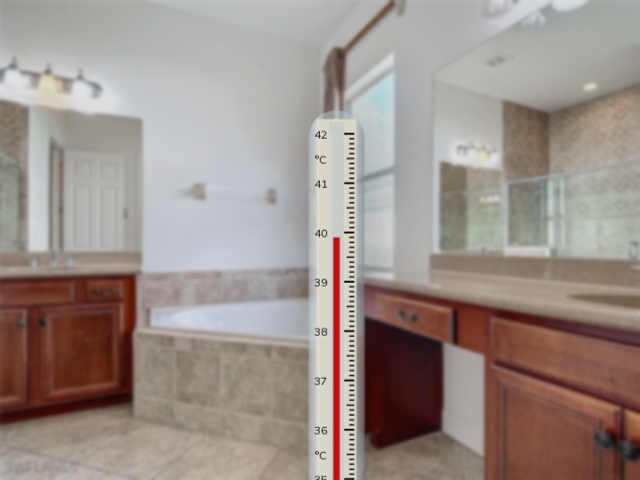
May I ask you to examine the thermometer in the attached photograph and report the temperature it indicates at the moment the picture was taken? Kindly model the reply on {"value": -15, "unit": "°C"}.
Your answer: {"value": 39.9, "unit": "°C"}
